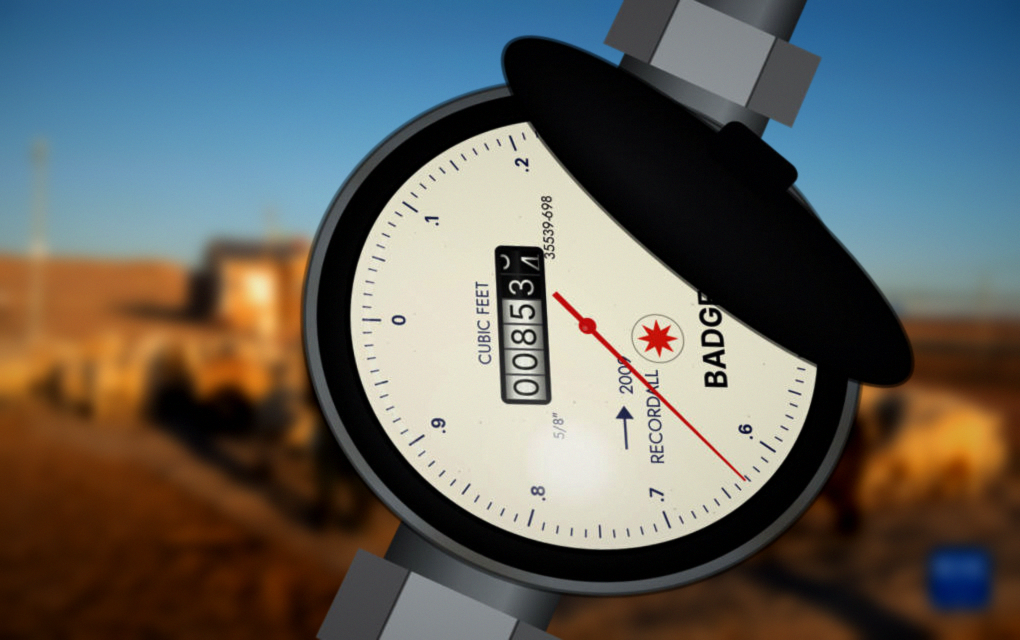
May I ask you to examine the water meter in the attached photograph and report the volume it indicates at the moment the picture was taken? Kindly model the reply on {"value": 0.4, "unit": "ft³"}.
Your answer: {"value": 8533.63, "unit": "ft³"}
